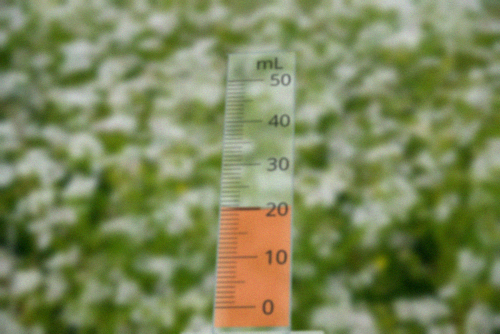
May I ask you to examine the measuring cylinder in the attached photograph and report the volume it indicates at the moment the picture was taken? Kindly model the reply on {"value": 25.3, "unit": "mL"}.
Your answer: {"value": 20, "unit": "mL"}
